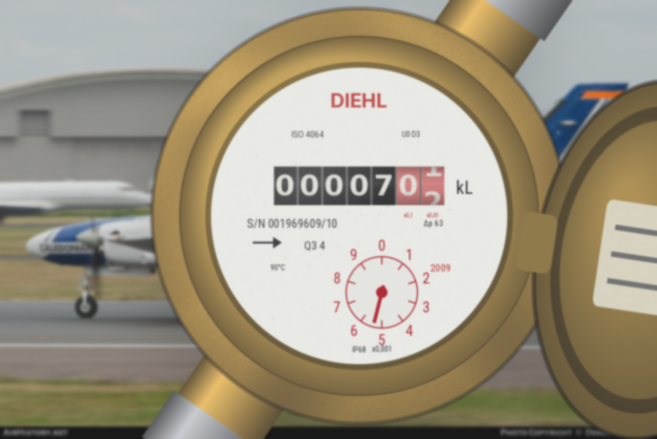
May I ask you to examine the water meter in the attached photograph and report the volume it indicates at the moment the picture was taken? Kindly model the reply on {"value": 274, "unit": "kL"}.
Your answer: {"value": 7.015, "unit": "kL"}
